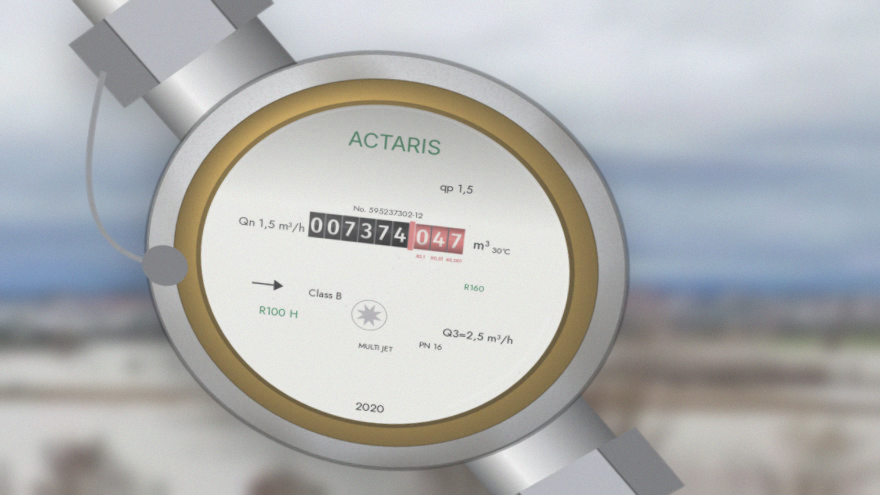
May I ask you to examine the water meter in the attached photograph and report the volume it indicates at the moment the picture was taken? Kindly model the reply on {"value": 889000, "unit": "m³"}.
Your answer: {"value": 7374.047, "unit": "m³"}
